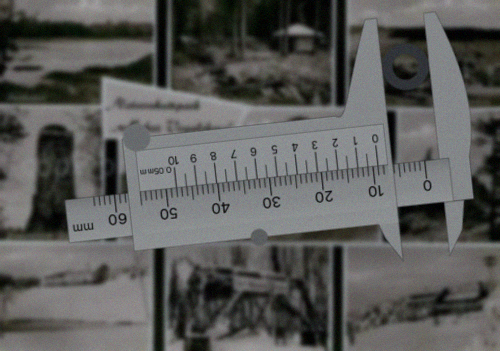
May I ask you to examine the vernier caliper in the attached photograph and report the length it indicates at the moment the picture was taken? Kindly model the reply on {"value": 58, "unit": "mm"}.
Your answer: {"value": 9.0, "unit": "mm"}
